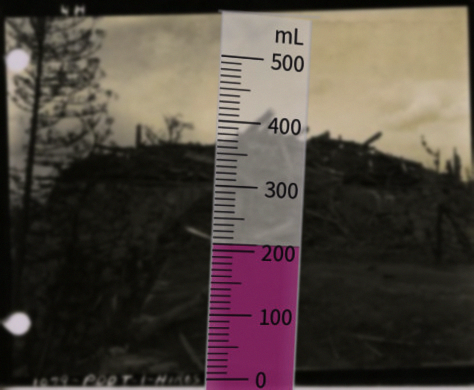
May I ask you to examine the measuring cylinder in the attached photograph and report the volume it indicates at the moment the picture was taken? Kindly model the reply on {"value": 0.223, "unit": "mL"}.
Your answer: {"value": 210, "unit": "mL"}
